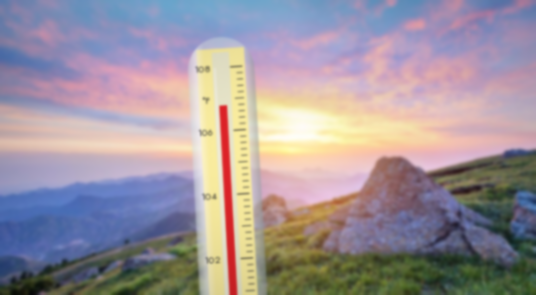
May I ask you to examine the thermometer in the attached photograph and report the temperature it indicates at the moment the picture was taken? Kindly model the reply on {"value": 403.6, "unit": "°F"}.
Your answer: {"value": 106.8, "unit": "°F"}
